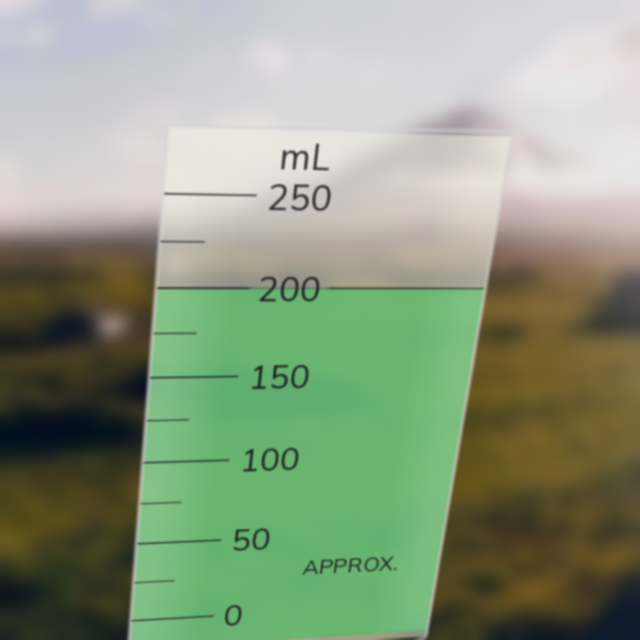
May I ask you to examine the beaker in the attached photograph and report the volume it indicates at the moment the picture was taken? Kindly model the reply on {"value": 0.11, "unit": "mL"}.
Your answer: {"value": 200, "unit": "mL"}
